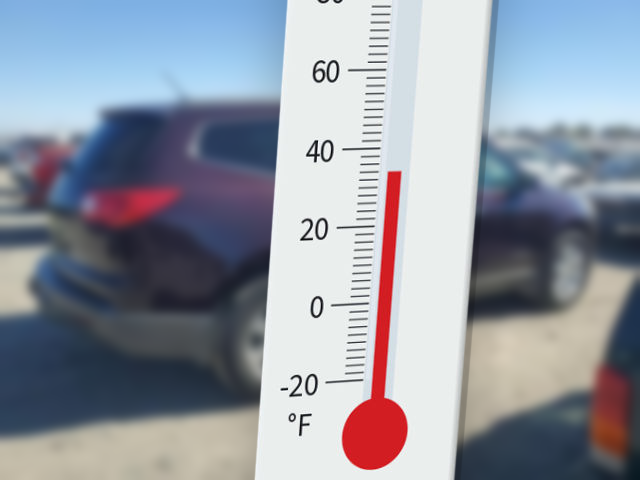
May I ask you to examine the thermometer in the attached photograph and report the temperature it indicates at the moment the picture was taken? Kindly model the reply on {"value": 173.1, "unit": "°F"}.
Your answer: {"value": 34, "unit": "°F"}
